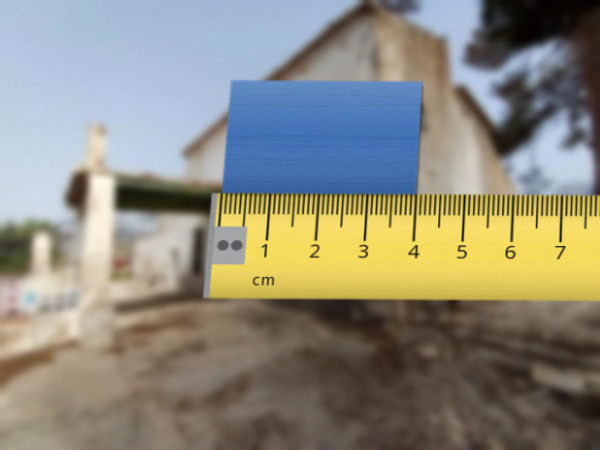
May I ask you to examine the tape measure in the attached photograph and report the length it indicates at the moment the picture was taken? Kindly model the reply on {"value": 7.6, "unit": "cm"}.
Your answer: {"value": 4, "unit": "cm"}
